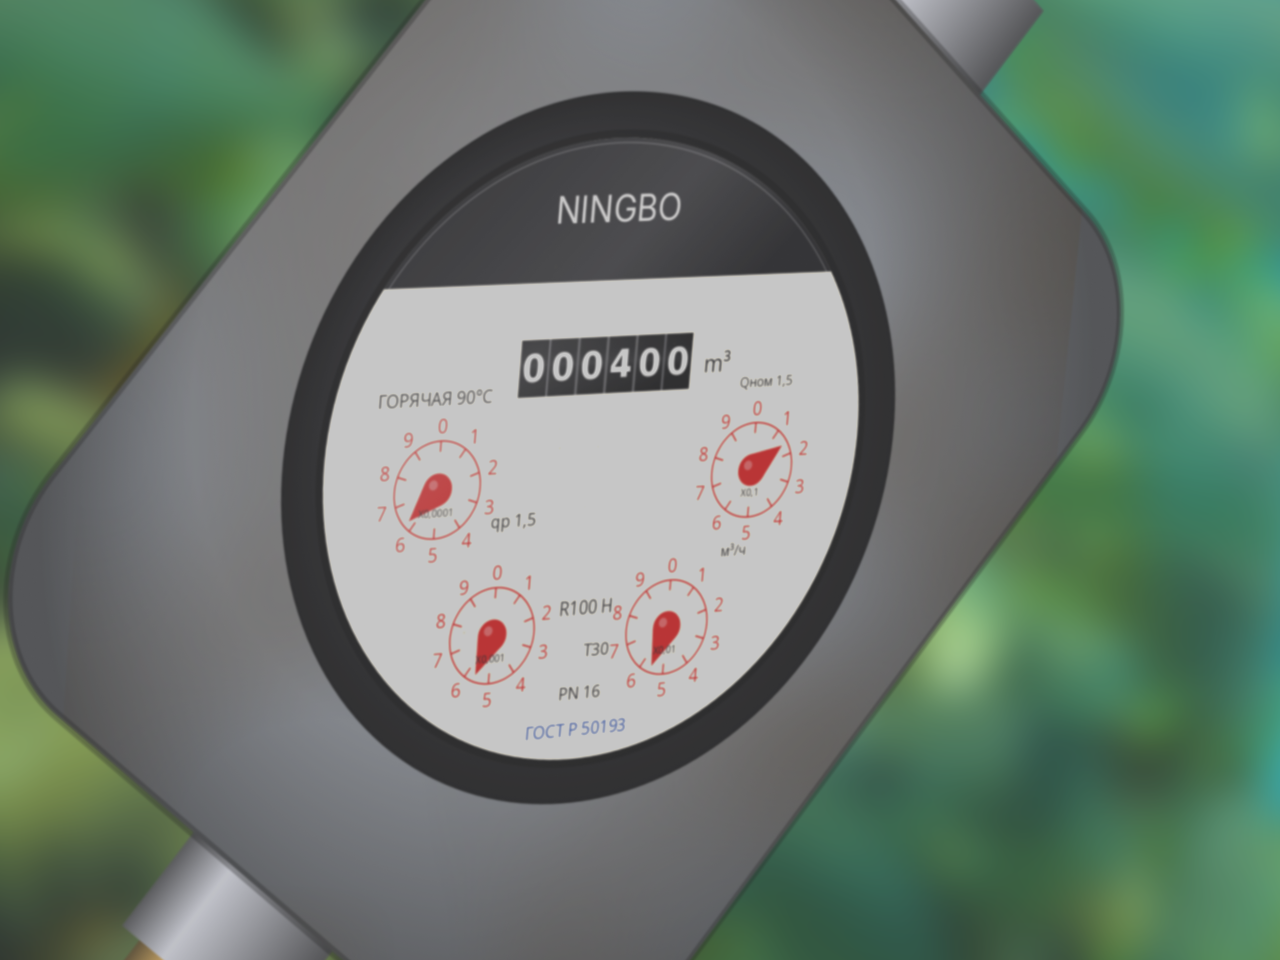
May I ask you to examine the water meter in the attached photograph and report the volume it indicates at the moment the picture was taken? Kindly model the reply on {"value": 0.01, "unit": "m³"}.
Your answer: {"value": 400.1556, "unit": "m³"}
